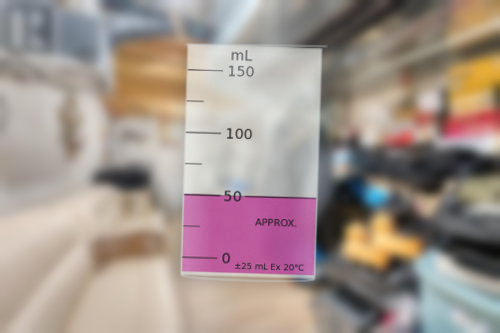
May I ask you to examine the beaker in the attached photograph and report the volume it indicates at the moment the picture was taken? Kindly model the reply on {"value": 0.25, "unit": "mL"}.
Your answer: {"value": 50, "unit": "mL"}
